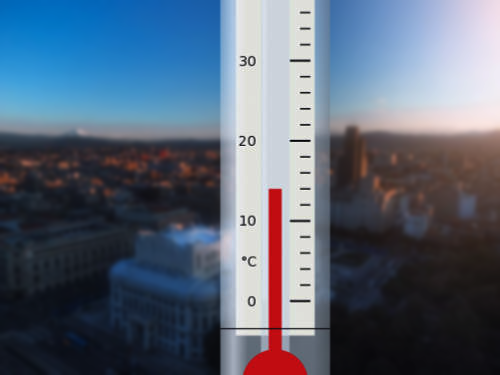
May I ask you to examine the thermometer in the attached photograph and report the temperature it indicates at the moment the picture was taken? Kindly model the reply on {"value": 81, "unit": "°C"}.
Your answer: {"value": 14, "unit": "°C"}
